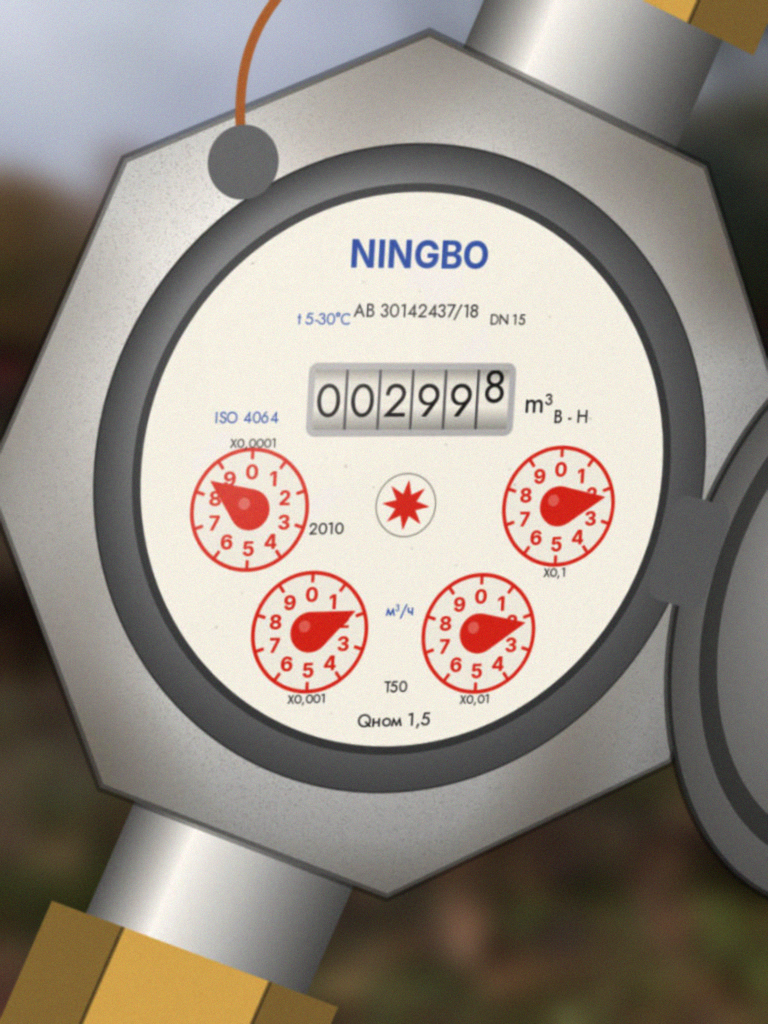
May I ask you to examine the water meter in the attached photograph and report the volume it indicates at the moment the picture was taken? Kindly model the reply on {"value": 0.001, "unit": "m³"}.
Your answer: {"value": 2998.2218, "unit": "m³"}
